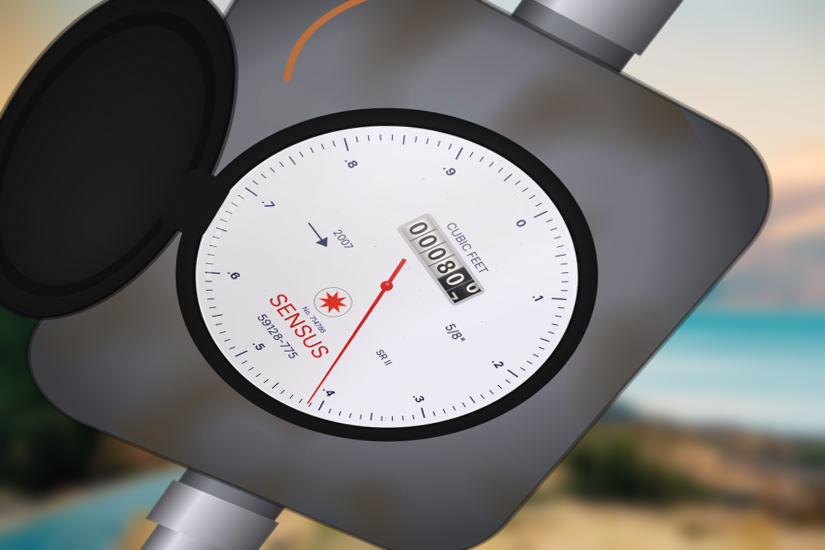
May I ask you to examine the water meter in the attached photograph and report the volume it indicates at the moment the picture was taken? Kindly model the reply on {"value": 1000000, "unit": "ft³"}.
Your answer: {"value": 806.41, "unit": "ft³"}
